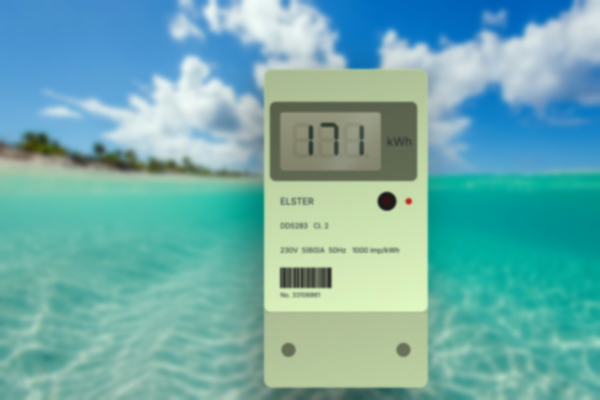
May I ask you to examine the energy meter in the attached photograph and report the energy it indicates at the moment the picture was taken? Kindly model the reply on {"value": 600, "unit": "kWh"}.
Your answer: {"value": 171, "unit": "kWh"}
